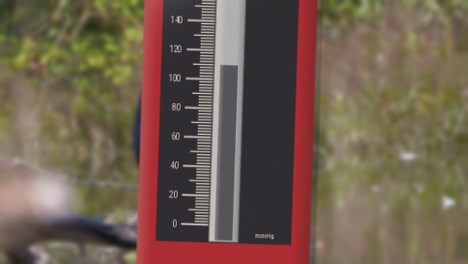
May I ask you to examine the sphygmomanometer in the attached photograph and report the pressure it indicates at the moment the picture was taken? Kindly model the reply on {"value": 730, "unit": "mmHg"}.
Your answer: {"value": 110, "unit": "mmHg"}
